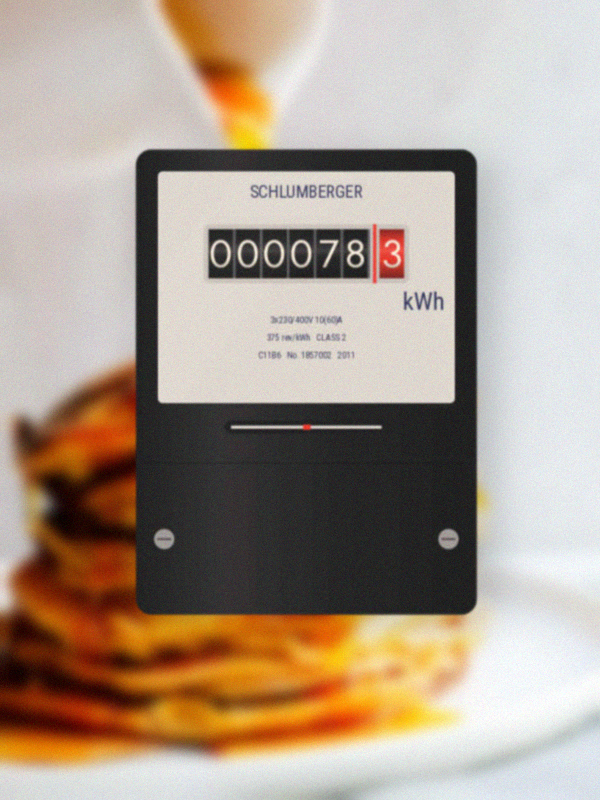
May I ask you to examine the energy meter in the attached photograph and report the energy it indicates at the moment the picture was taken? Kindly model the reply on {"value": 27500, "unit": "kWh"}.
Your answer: {"value": 78.3, "unit": "kWh"}
